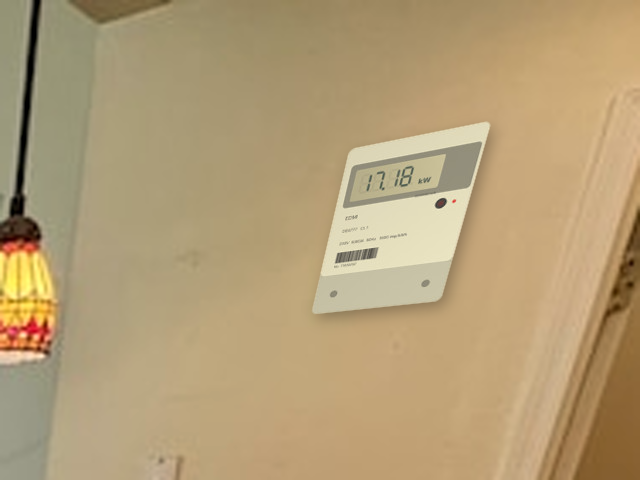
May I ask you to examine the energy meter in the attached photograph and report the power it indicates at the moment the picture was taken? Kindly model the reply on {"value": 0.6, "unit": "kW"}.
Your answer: {"value": 17.18, "unit": "kW"}
